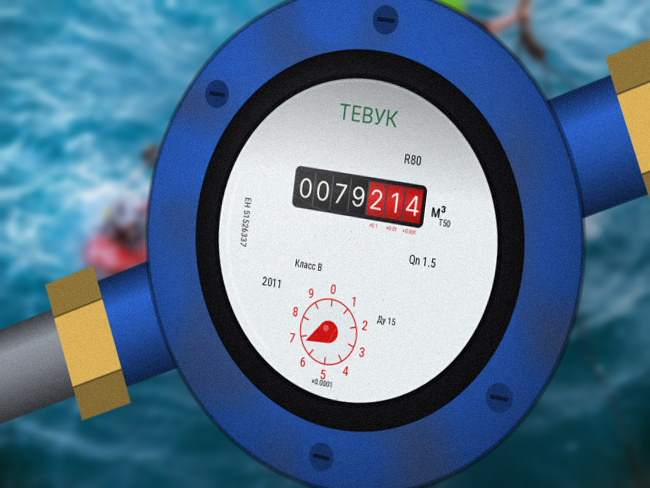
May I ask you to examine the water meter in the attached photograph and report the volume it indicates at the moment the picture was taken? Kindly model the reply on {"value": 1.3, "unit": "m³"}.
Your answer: {"value": 79.2146, "unit": "m³"}
